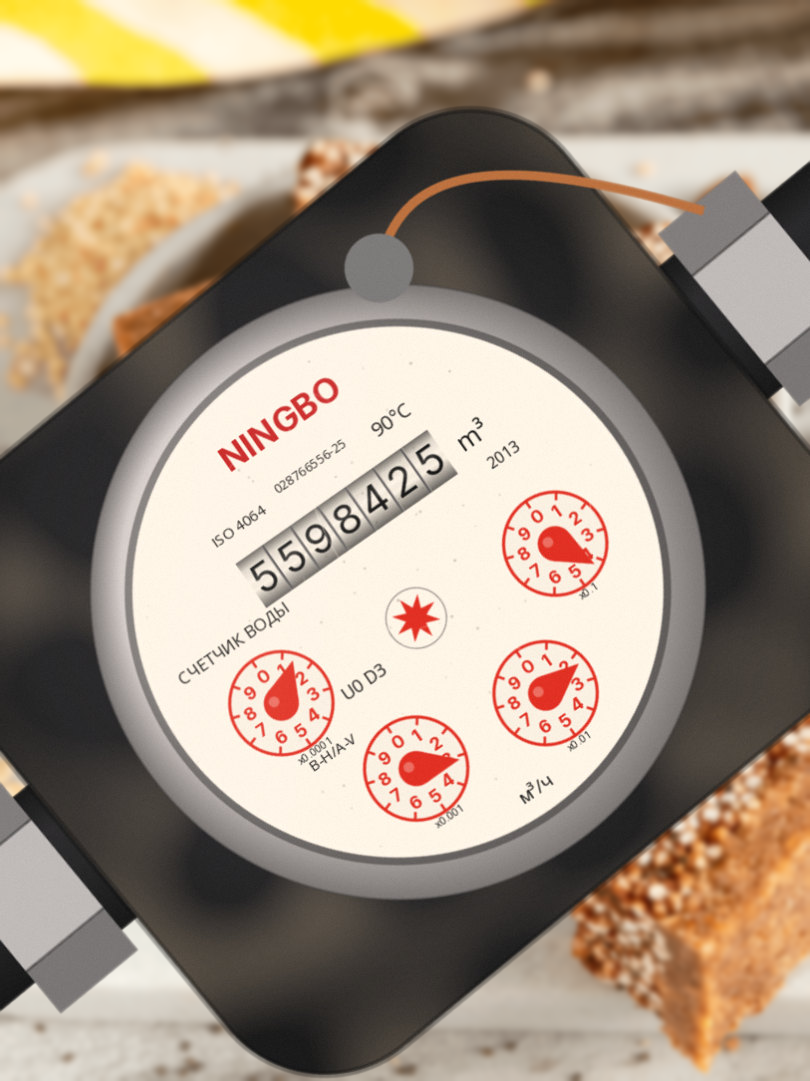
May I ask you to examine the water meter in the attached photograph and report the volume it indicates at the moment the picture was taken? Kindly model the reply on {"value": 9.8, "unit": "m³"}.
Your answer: {"value": 5598425.4231, "unit": "m³"}
